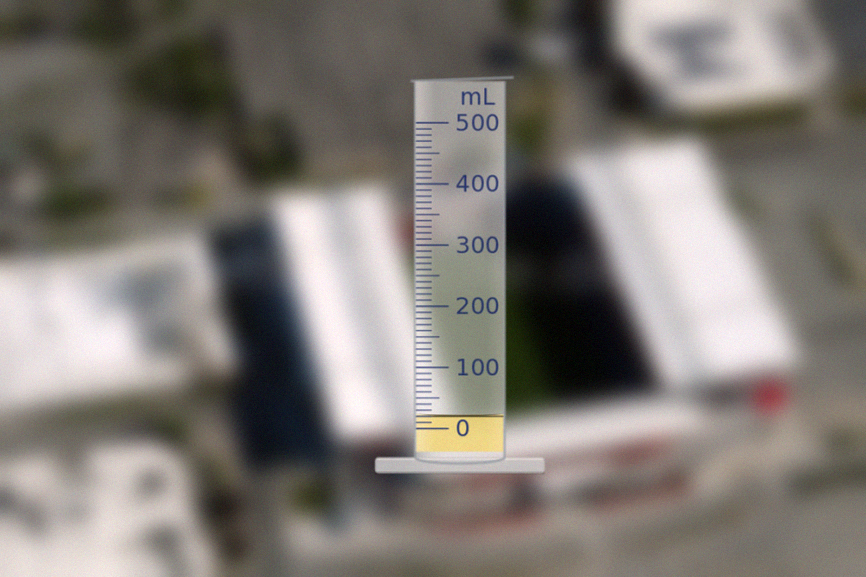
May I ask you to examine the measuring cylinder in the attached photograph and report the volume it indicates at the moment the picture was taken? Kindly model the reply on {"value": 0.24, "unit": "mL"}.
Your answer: {"value": 20, "unit": "mL"}
